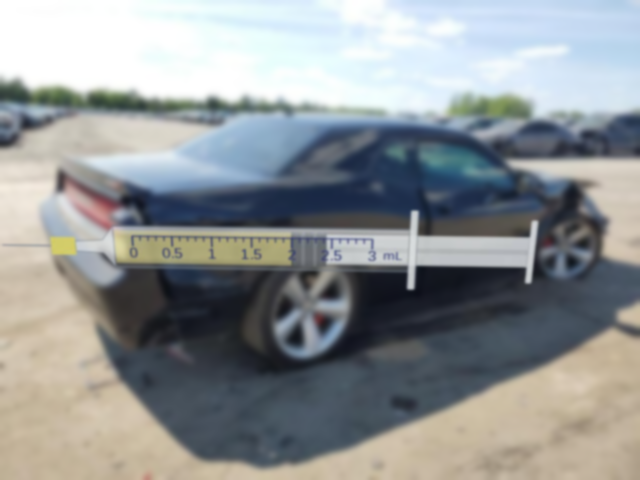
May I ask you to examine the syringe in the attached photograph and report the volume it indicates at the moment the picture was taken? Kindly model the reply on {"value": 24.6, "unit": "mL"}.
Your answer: {"value": 2, "unit": "mL"}
